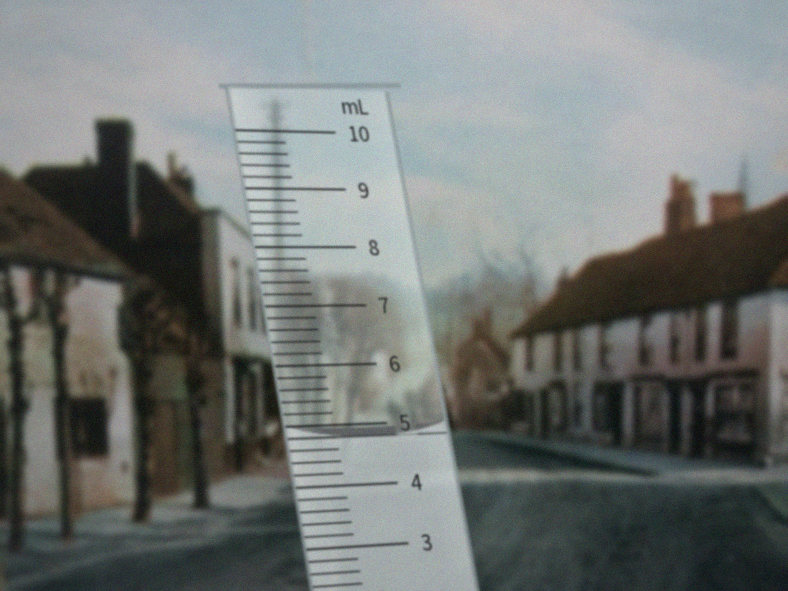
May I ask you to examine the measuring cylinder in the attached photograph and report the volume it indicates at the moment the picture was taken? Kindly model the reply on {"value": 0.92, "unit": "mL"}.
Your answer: {"value": 4.8, "unit": "mL"}
